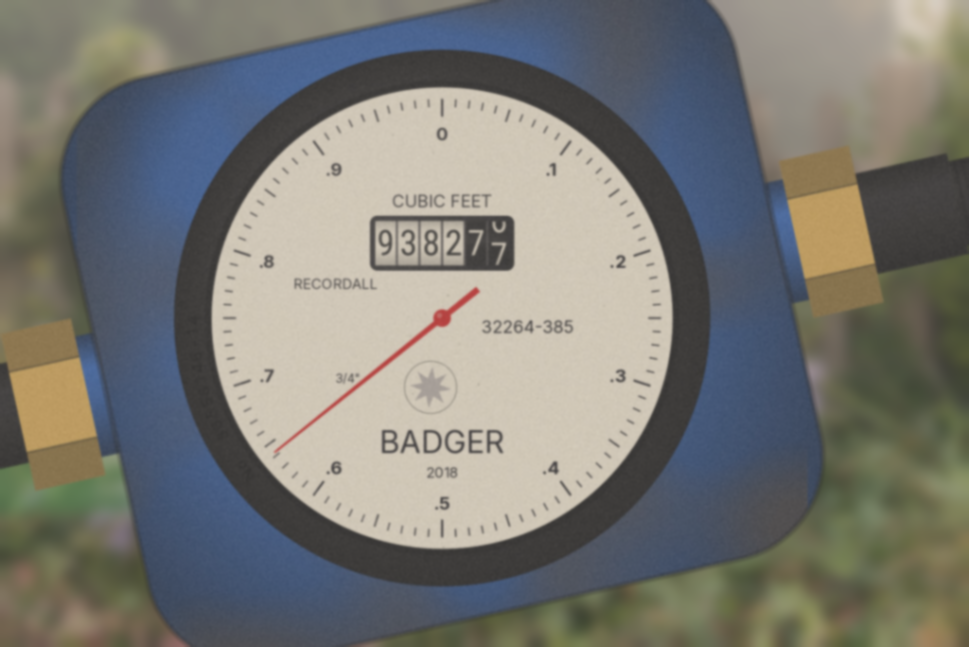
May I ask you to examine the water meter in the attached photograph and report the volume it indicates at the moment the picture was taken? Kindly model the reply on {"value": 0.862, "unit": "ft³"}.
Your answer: {"value": 938276.64, "unit": "ft³"}
